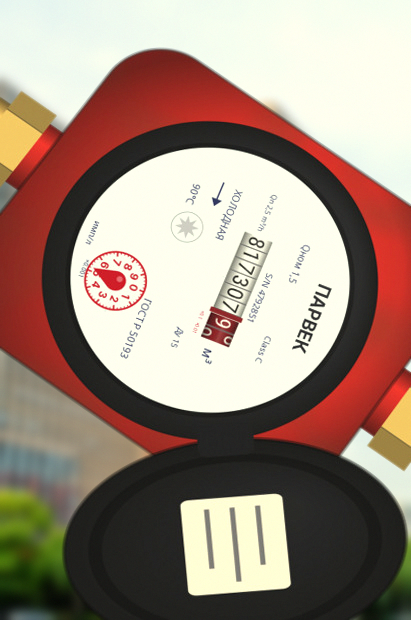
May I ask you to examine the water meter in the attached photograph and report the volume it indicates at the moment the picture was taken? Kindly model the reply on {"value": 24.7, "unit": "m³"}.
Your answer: {"value": 817307.985, "unit": "m³"}
